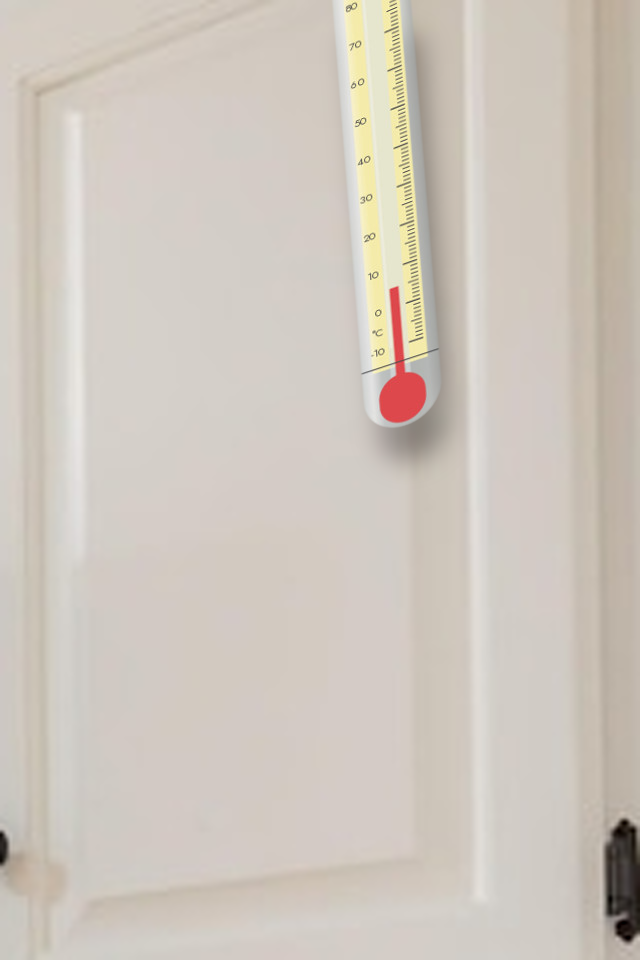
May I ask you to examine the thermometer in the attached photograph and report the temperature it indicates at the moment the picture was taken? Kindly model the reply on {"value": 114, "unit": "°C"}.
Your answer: {"value": 5, "unit": "°C"}
